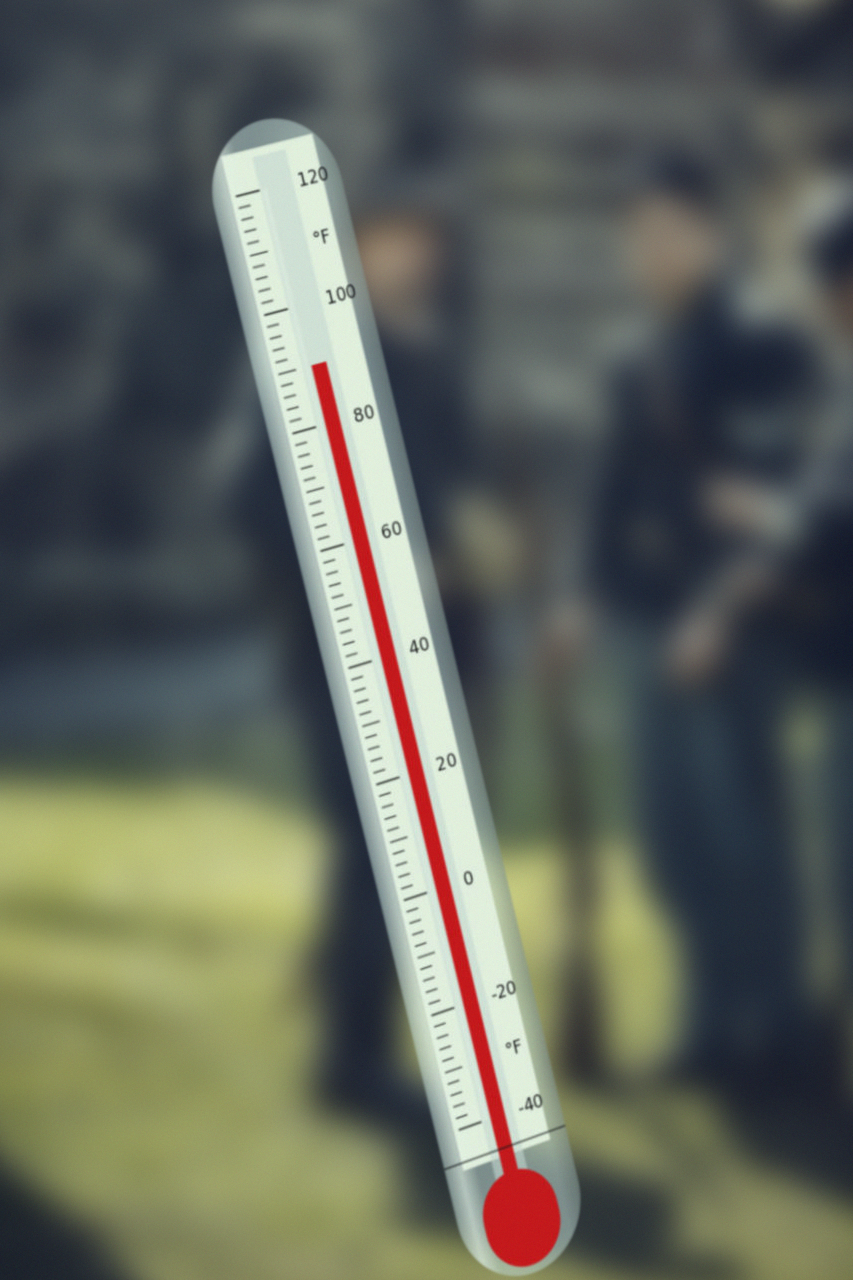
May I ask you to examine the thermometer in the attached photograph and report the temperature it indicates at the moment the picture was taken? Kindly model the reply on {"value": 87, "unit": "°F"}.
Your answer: {"value": 90, "unit": "°F"}
